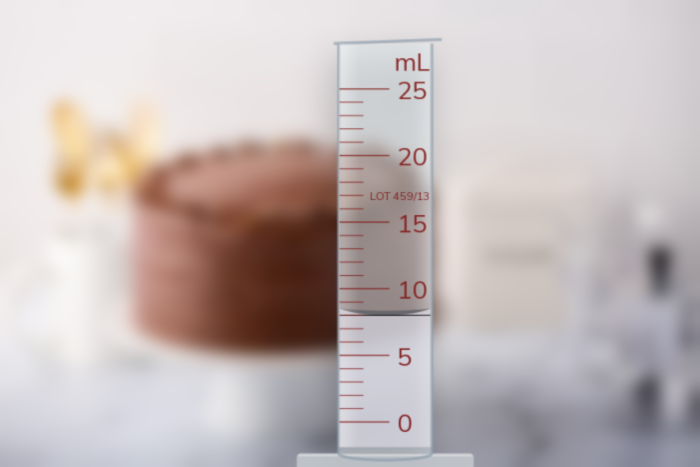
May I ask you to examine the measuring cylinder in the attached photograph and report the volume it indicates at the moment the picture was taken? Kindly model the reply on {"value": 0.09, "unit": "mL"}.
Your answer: {"value": 8, "unit": "mL"}
